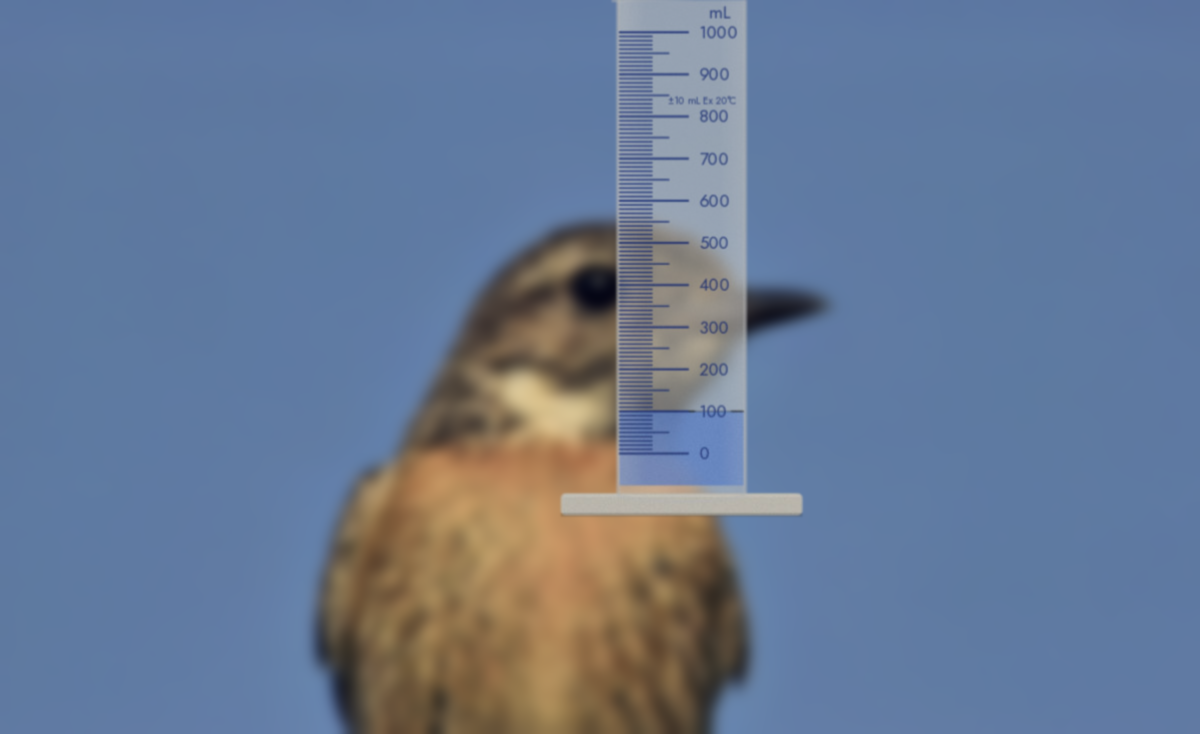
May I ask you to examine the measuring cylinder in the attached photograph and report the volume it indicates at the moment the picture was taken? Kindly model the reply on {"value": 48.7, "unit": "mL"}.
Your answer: {"value": 100, "unit": "mL"}
